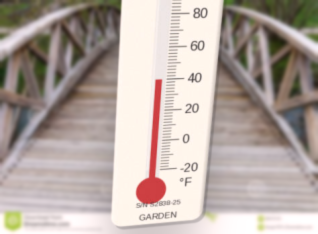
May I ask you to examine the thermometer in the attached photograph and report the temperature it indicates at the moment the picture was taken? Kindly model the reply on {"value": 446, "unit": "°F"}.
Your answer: {"value": 40, "unit": "°F"}
